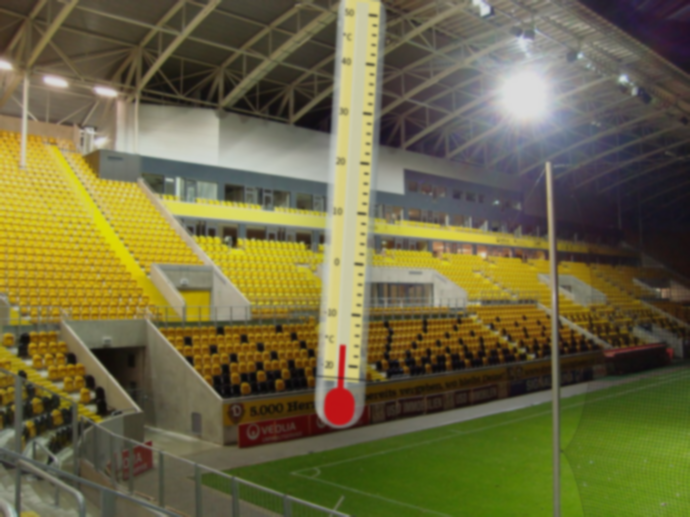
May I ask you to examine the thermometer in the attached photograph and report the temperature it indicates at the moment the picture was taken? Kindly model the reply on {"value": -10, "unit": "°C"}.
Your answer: {"value": -16, "unit": "°C"}
